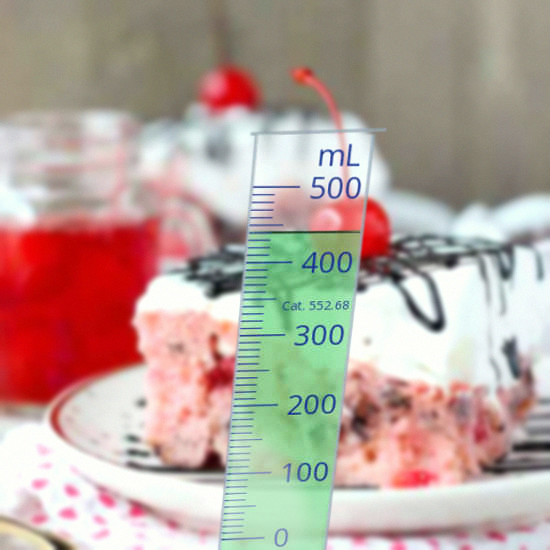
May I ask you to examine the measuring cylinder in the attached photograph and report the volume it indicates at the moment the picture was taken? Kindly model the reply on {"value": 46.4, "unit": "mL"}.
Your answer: {"value": 440, "unit": "mL"}
